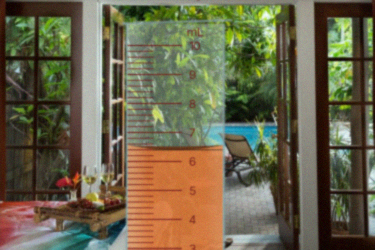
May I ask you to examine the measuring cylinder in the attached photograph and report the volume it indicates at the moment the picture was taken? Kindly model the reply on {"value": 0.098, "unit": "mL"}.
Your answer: {"value": 6.4, "unit": "mL"}
